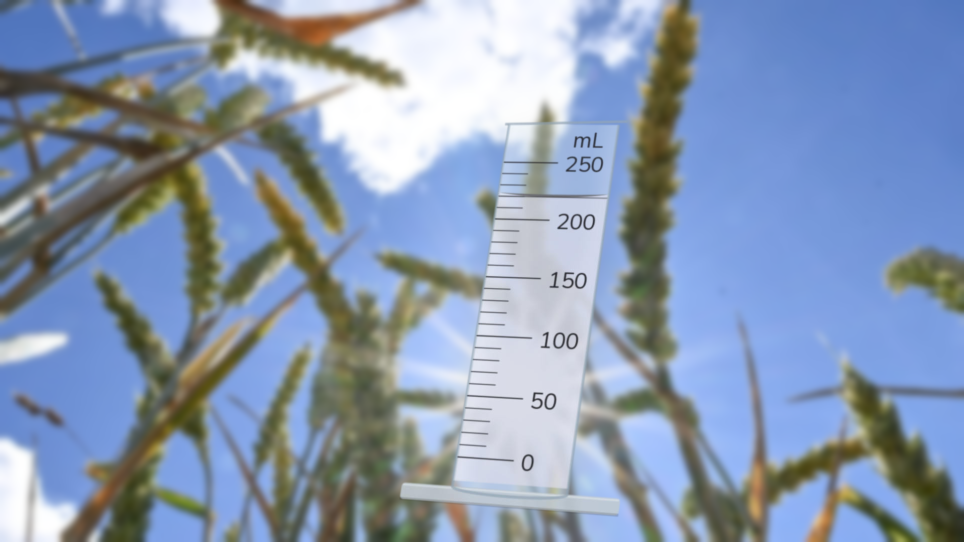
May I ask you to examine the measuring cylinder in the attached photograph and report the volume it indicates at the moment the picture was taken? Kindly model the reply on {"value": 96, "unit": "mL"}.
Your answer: {"value": 220, "unit": "mL"}
